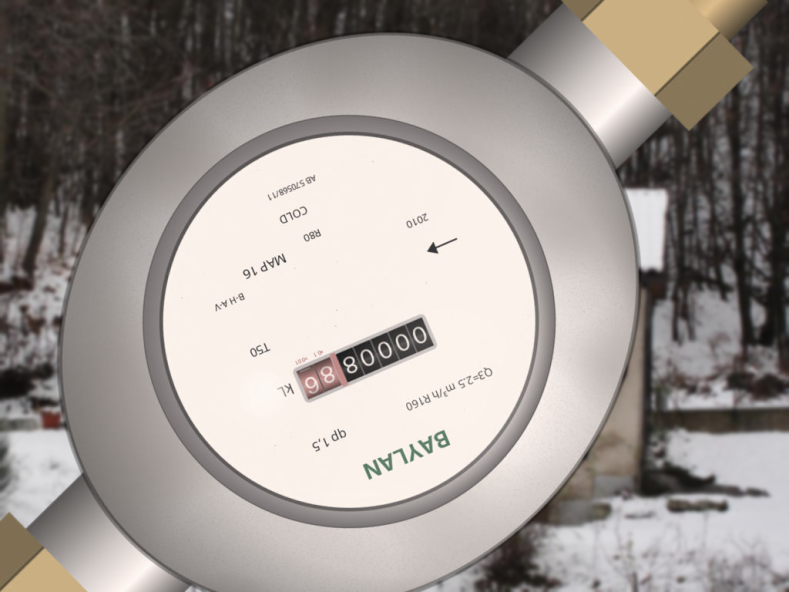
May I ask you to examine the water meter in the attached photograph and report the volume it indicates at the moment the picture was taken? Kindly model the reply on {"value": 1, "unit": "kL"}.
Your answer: {"value": 8.86, "unit": "kL"}
